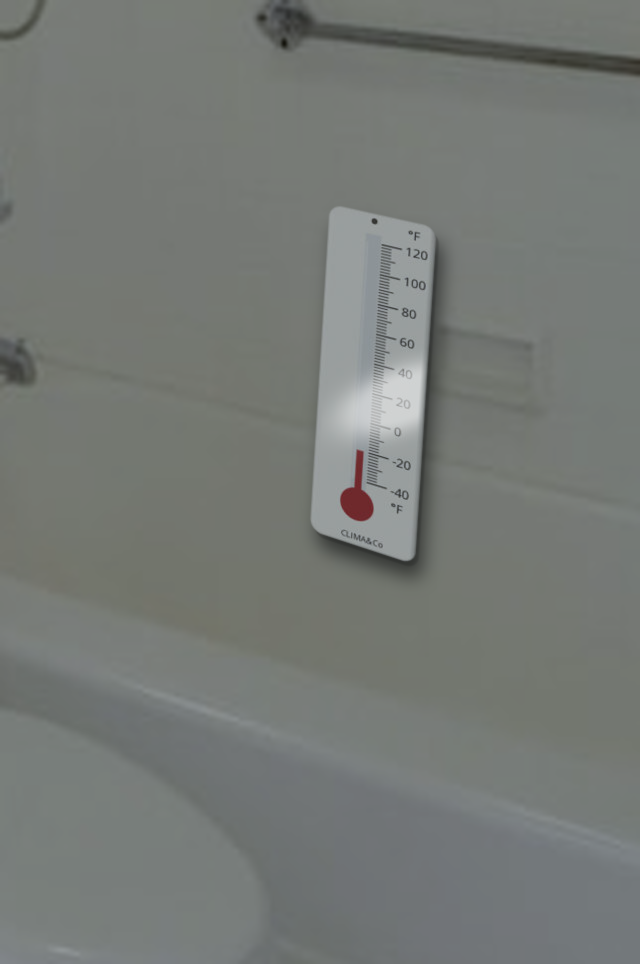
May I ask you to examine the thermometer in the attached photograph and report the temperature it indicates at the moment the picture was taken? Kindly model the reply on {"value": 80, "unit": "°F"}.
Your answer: {"value": -20, "unit": "°F"}
